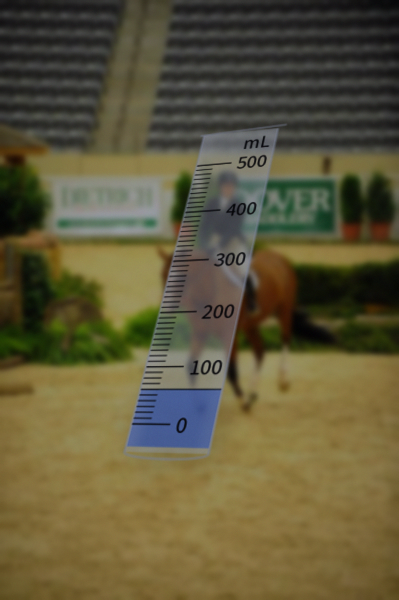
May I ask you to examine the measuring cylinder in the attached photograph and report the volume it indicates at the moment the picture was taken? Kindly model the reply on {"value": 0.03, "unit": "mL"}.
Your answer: {"value": 60, "unit": "mL"}
